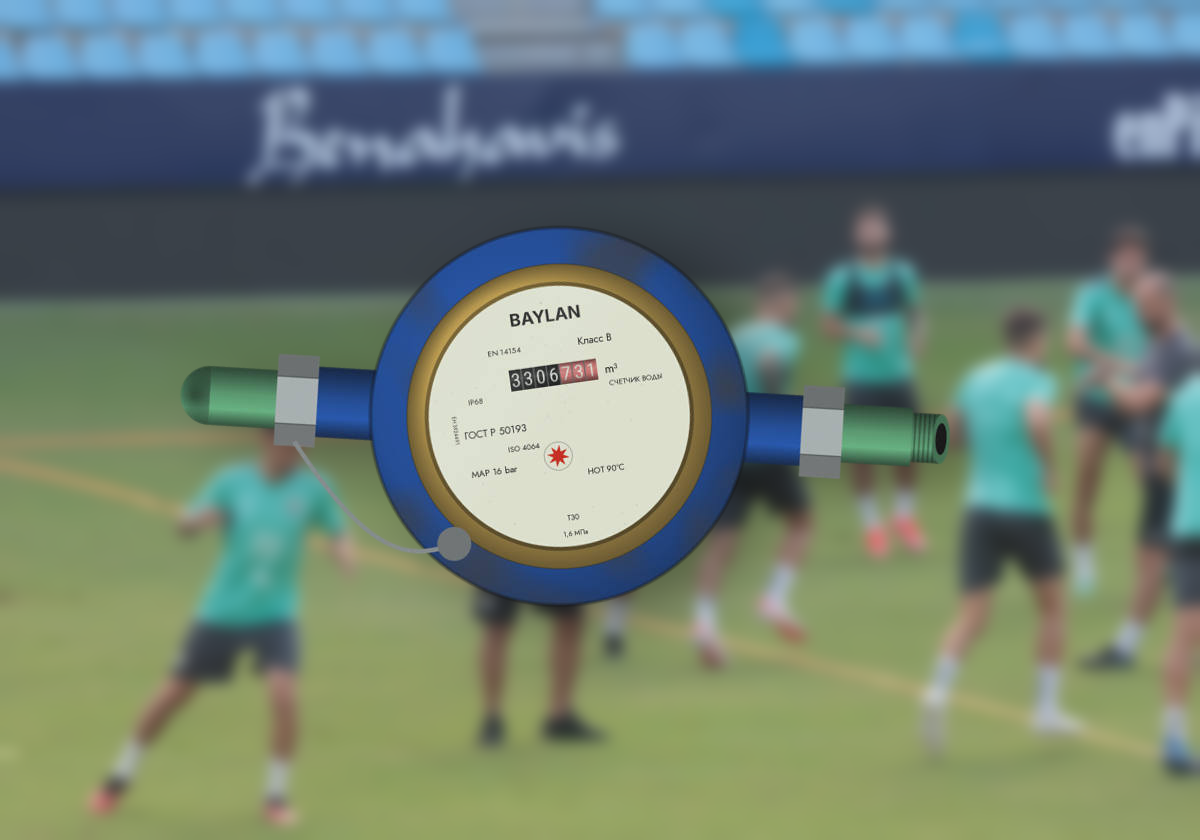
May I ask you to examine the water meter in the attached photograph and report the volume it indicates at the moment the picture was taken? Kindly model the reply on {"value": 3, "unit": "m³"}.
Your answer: {"value": 3306.731, "unit": "m³"}
